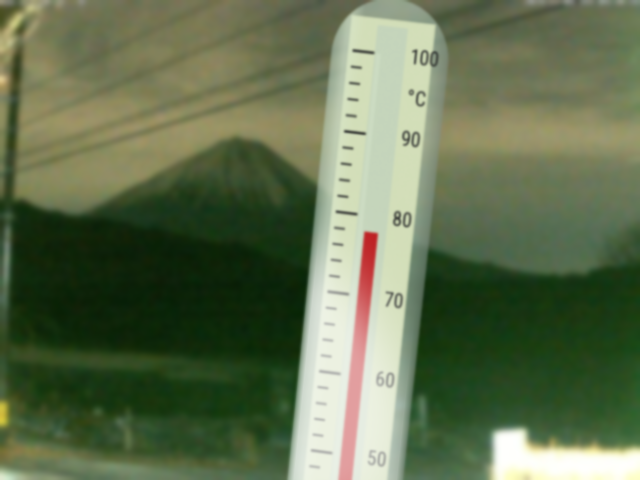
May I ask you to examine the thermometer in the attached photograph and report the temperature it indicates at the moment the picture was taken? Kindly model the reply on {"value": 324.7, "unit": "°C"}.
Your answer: {"value": 78, "unit": "°C"}
